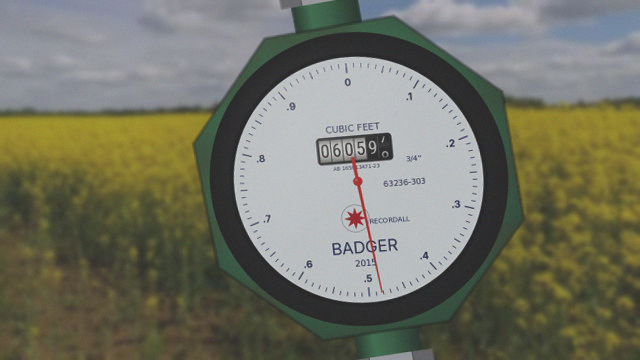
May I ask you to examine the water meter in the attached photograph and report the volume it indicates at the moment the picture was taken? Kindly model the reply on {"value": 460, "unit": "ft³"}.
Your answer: {"value": 60597.48, "unit": "ft³"}
